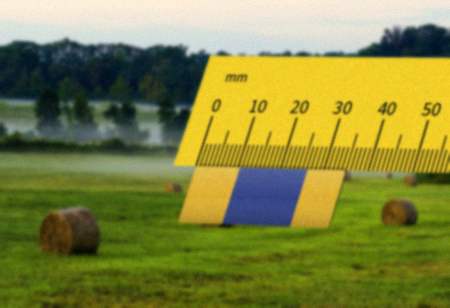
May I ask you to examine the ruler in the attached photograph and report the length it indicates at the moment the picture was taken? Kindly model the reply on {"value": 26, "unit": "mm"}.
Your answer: {"value": 35, "unit": "mm"}
